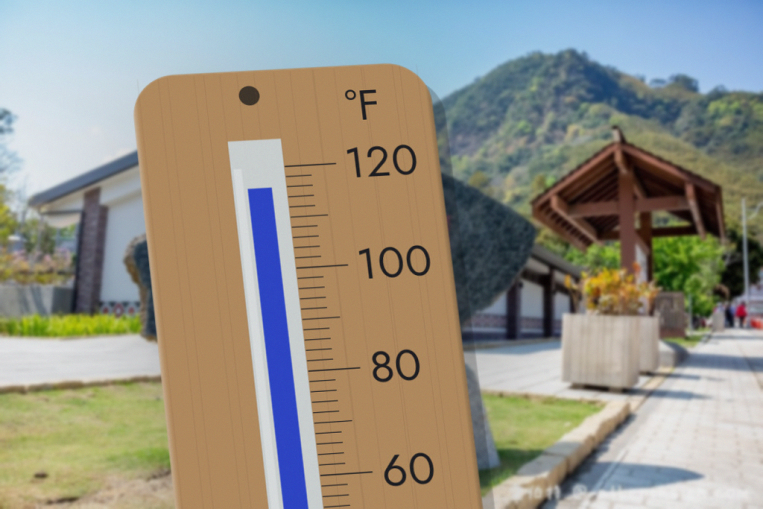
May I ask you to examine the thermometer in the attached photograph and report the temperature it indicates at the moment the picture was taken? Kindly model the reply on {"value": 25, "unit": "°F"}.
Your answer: {"value": 116, "unit": "°F"}
